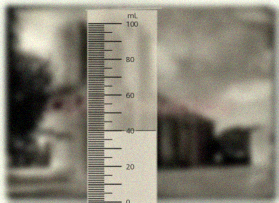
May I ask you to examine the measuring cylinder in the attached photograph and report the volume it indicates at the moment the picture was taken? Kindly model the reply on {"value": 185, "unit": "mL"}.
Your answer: {"value": 40, "unit": "mL"}
